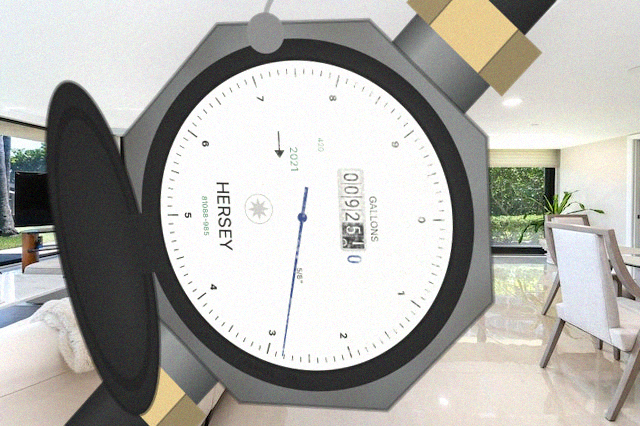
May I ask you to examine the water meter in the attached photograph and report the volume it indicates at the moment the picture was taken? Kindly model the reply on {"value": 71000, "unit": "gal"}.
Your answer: {"value": 92512.8, "unit": "gal"}
